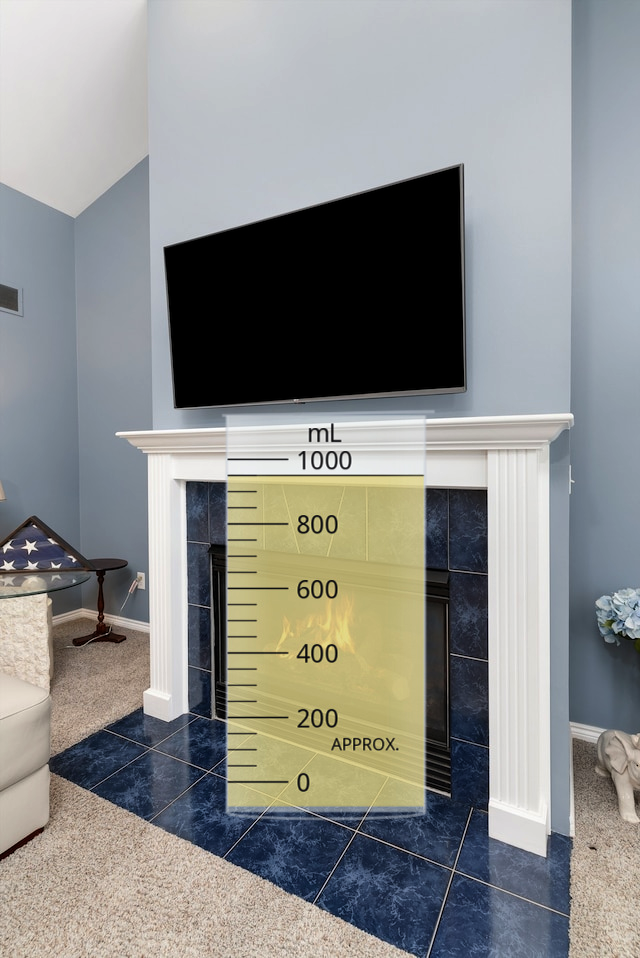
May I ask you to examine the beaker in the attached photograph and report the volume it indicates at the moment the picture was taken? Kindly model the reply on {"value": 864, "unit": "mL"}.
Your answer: {"value": 950, "unit": "mL"}
